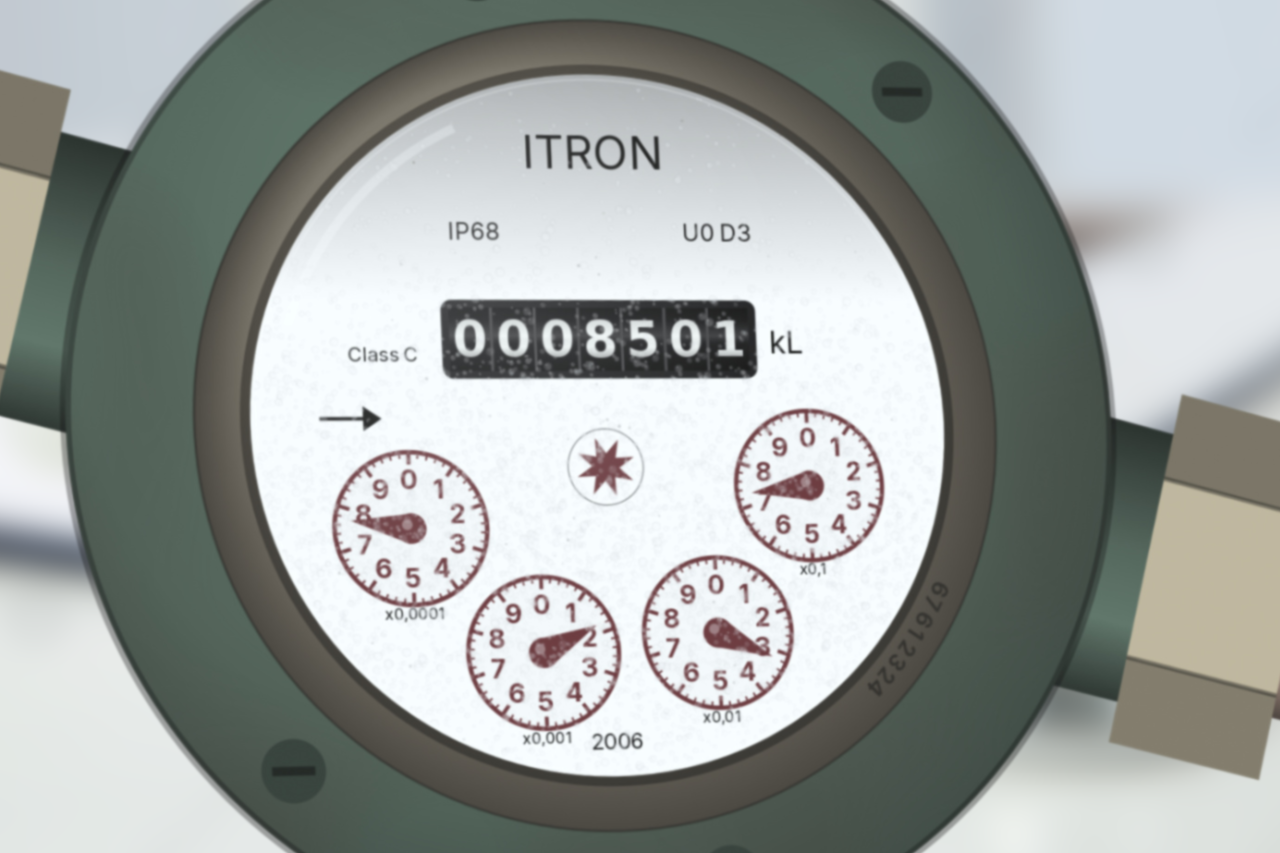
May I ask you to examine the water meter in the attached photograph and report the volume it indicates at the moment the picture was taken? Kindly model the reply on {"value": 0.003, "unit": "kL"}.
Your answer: {"value": 8501.7317, "unit": "kL"}
